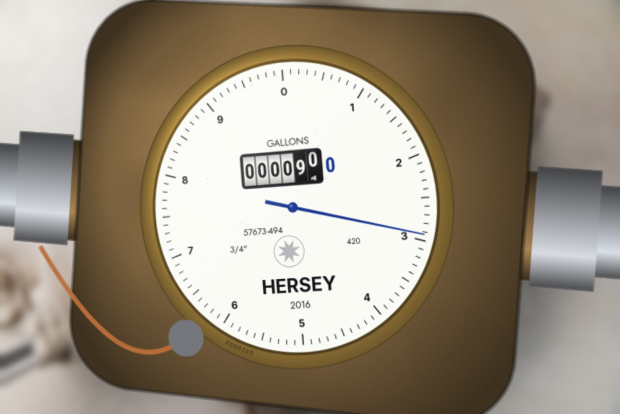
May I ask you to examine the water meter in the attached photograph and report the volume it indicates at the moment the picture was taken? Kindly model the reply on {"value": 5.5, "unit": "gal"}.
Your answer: {"value": 902.9, "unit": "gal"}
